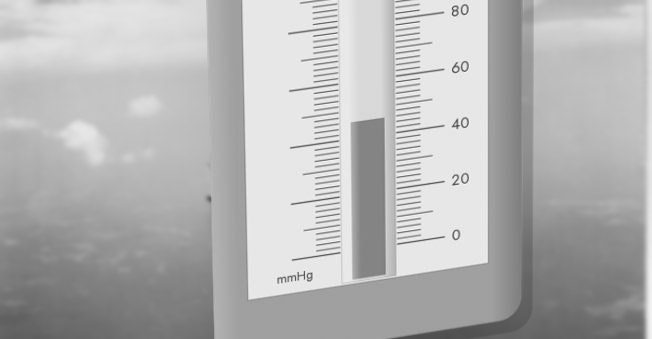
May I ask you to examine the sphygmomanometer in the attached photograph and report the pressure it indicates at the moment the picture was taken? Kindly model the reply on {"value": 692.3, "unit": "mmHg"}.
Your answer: {"value": 46, "unit": "mmHg"}
